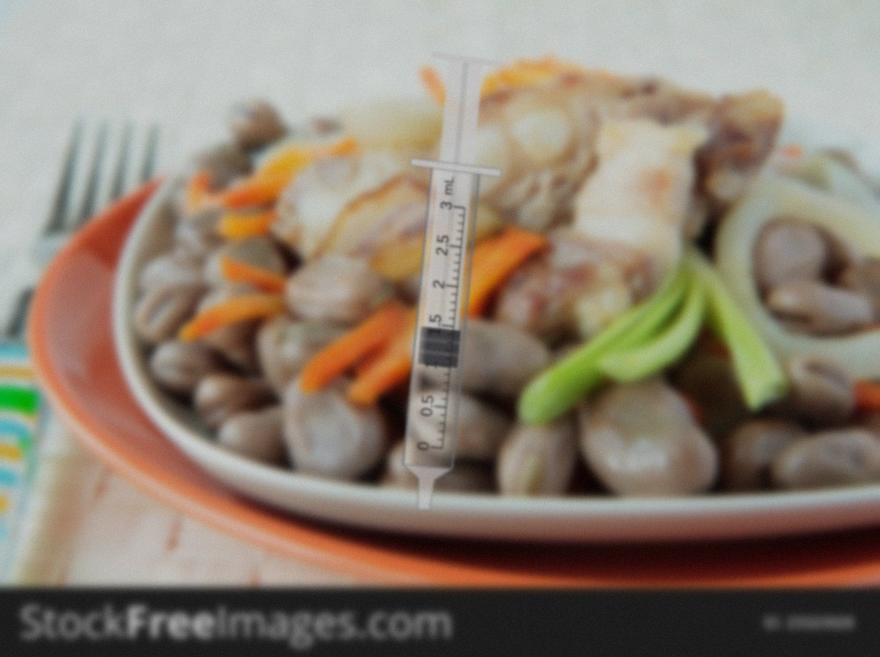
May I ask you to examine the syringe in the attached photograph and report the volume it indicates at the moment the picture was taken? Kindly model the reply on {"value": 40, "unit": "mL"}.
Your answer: {"value": 1, "unit": "mL"}
